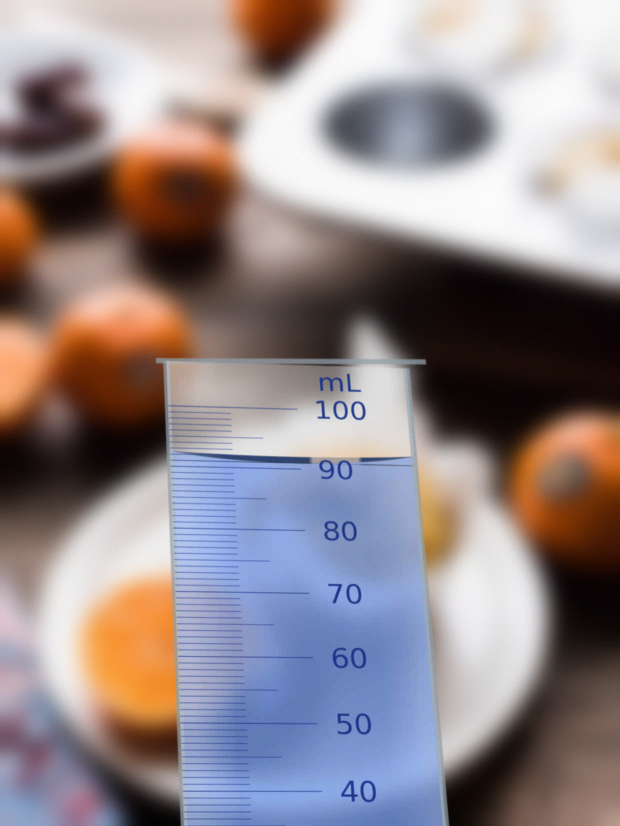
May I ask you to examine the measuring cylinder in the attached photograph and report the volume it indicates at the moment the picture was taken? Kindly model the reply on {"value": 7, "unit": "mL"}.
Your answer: {"value": 91, "unit": "mL"}
